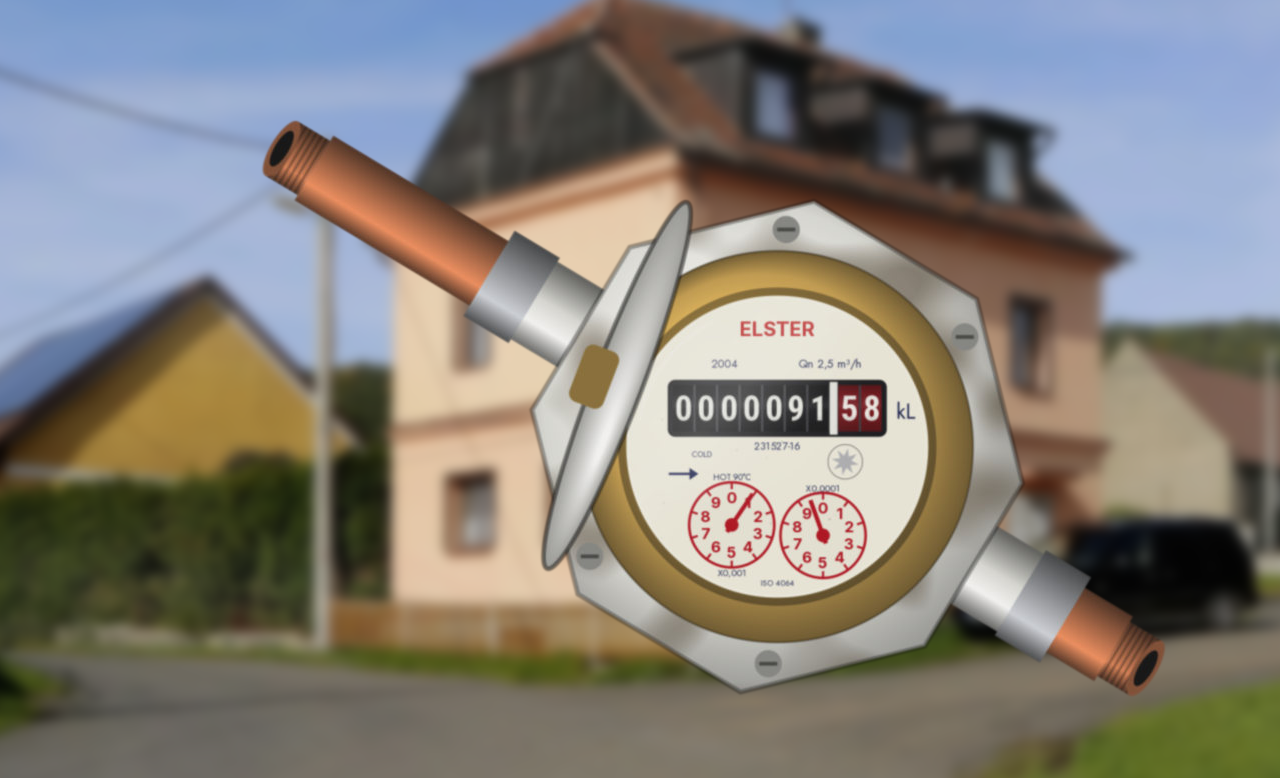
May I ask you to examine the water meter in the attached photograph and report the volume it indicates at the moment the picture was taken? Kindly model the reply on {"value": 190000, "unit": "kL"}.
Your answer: {"value": 91.5809, "unit": "kL"}
